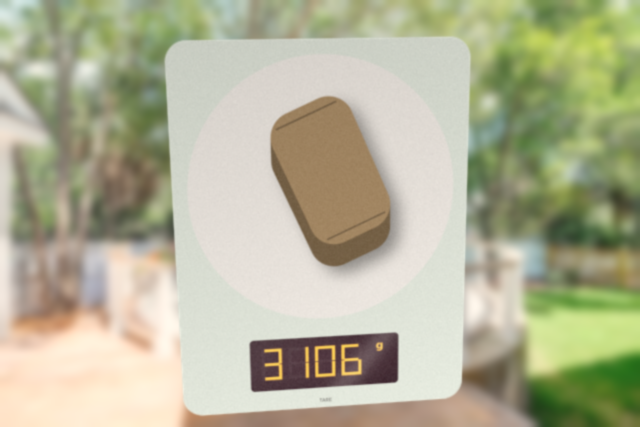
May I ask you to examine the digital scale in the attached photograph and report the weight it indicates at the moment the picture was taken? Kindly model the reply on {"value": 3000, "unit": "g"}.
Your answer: {"value": 3106, "unit": "g"}
